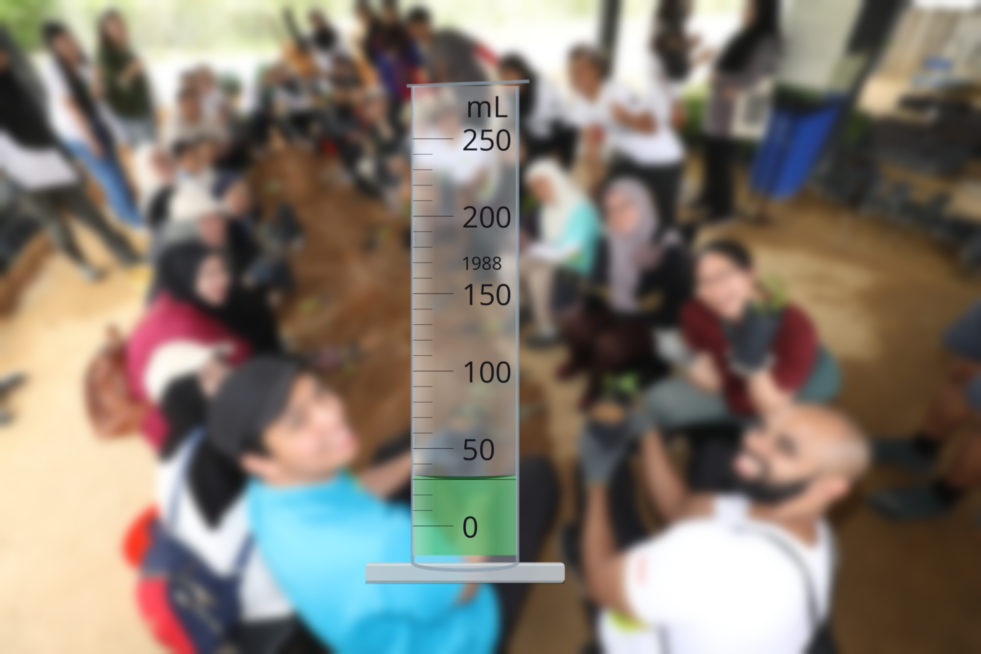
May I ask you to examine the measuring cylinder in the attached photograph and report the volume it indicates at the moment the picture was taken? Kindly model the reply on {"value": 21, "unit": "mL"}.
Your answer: {"value": 30, "unit": "mL"}
